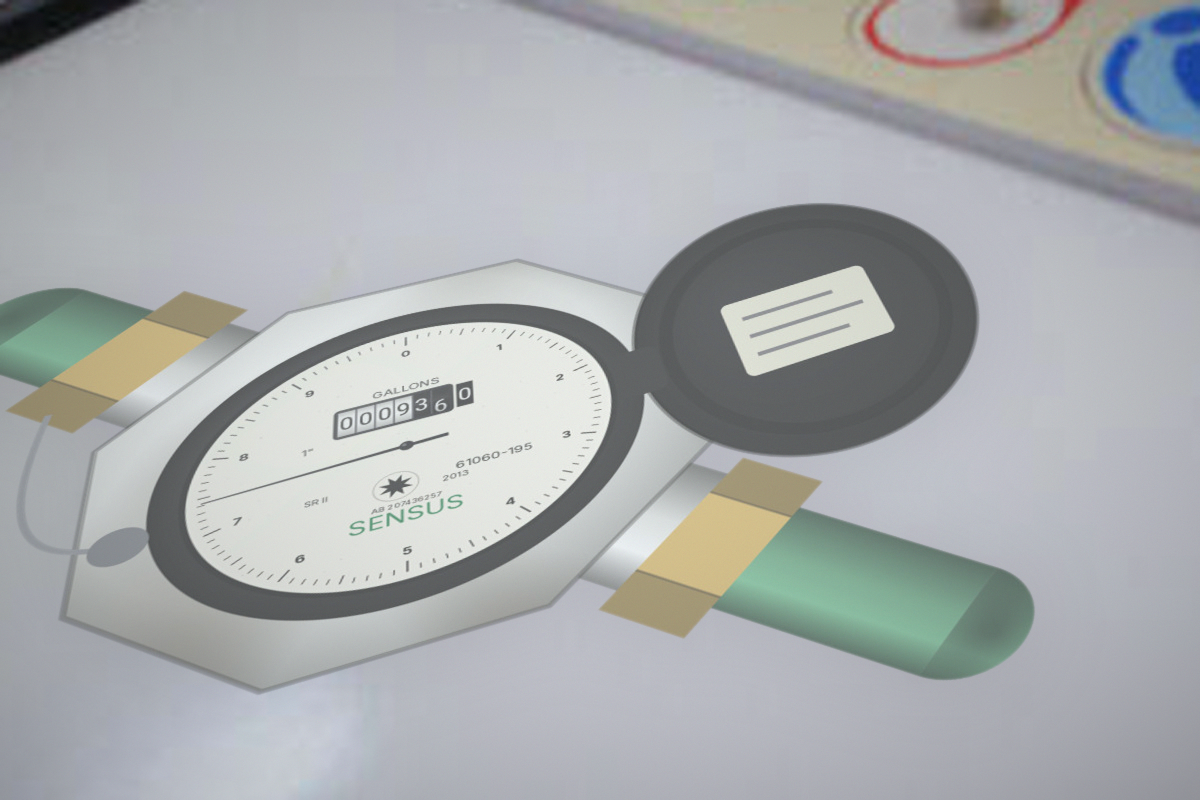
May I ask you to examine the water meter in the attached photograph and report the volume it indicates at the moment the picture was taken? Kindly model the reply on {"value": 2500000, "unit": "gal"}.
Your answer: {"value": 9357.4, "unit": "gal"}
